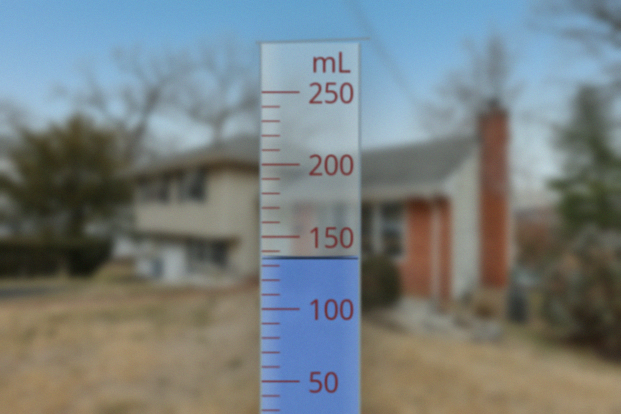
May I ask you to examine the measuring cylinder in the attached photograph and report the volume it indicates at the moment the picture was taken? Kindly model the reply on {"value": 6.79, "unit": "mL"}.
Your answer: {"value": 135, "unit": "mL"}
